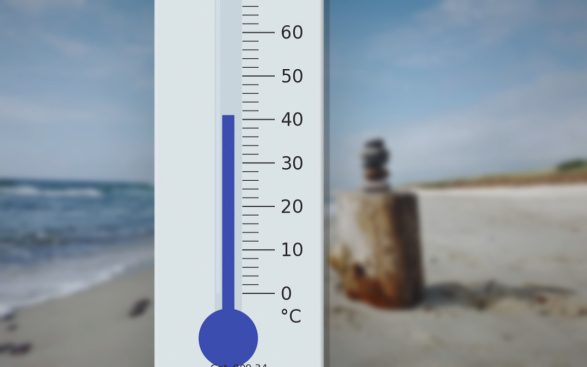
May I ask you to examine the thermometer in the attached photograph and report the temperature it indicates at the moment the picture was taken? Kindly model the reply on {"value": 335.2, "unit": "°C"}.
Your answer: {"value": 41, "unit": "°C"}
